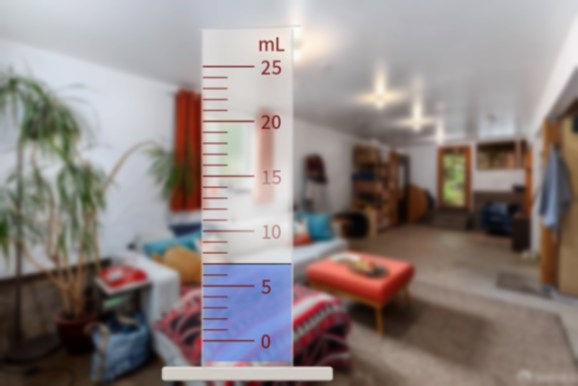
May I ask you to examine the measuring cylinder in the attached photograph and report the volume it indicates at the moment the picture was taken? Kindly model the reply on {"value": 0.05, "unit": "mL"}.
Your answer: {"value": 7, "unit": "mL"}
